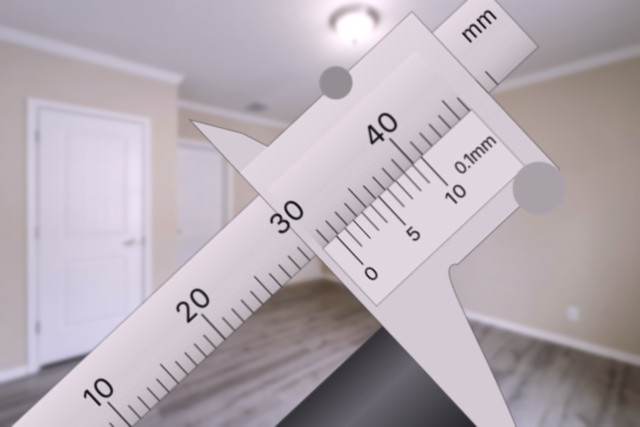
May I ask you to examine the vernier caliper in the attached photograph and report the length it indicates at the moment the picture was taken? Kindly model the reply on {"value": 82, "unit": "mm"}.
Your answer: {"value": 31.8, "unit": "mm"}
